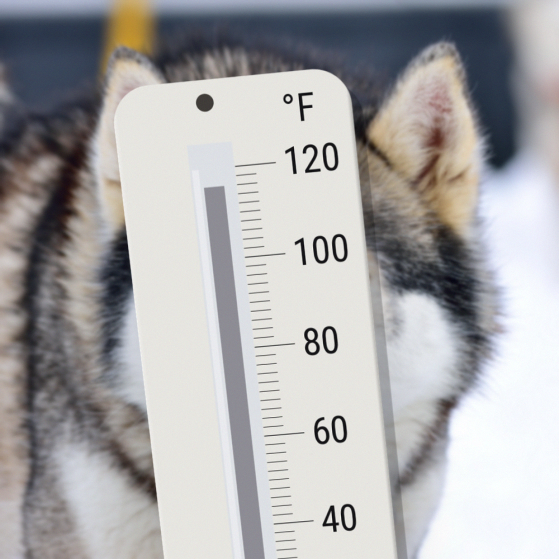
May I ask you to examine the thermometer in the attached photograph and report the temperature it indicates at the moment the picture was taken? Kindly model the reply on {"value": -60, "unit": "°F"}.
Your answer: {"value": 116, "unit": "°F"}
